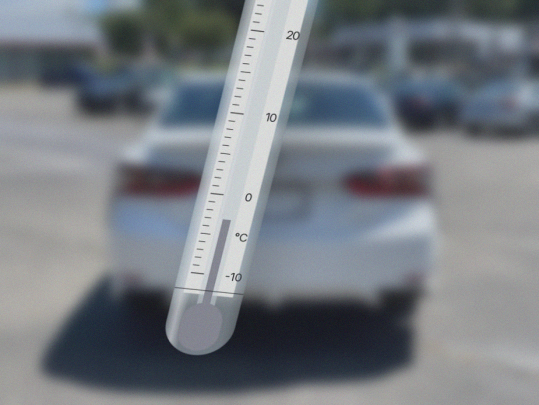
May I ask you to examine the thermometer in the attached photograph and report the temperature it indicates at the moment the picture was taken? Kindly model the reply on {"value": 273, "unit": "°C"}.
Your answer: {"value": -3, "unit": "°C"}
